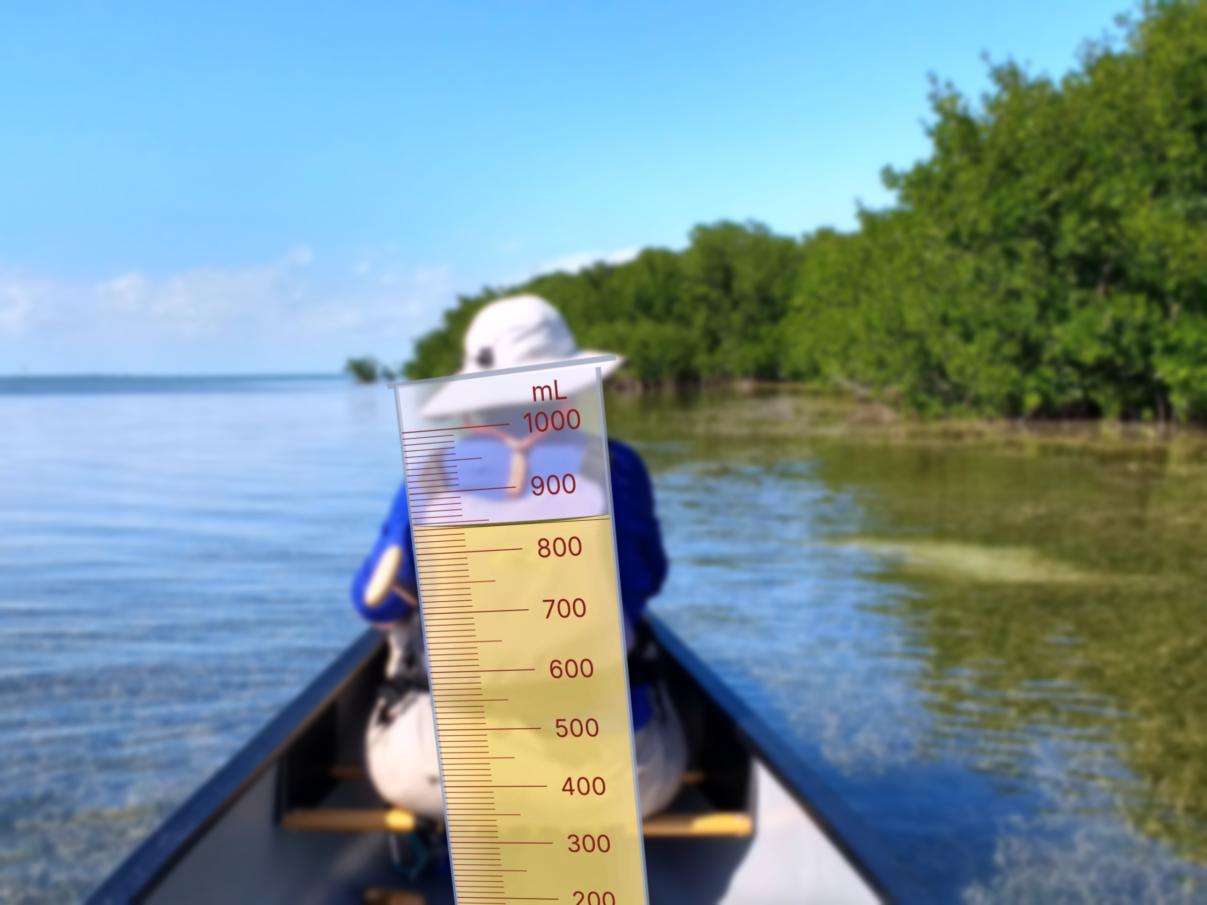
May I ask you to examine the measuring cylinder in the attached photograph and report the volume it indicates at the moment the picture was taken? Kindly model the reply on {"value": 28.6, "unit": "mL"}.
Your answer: {"value": 840, "unit": "mL"}
